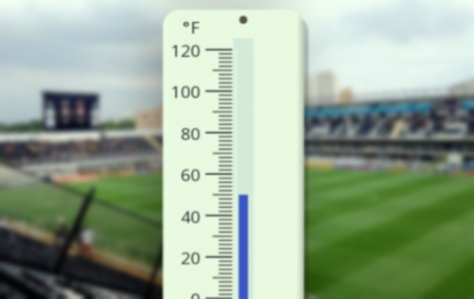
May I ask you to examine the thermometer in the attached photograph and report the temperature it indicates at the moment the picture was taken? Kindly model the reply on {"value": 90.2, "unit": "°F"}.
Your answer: {"value": 50, "unit": "°F"}
